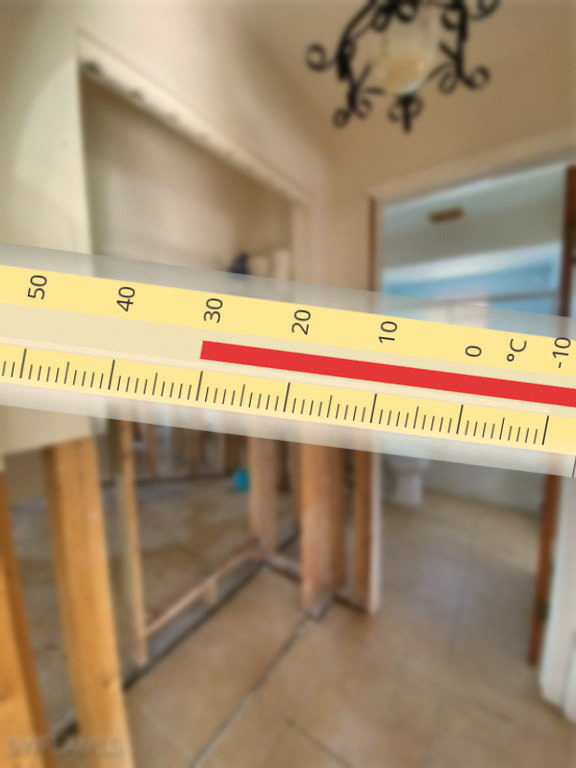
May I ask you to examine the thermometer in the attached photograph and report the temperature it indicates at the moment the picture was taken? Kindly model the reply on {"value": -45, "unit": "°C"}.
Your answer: {"value": 30.5, "unit": "°C"}
